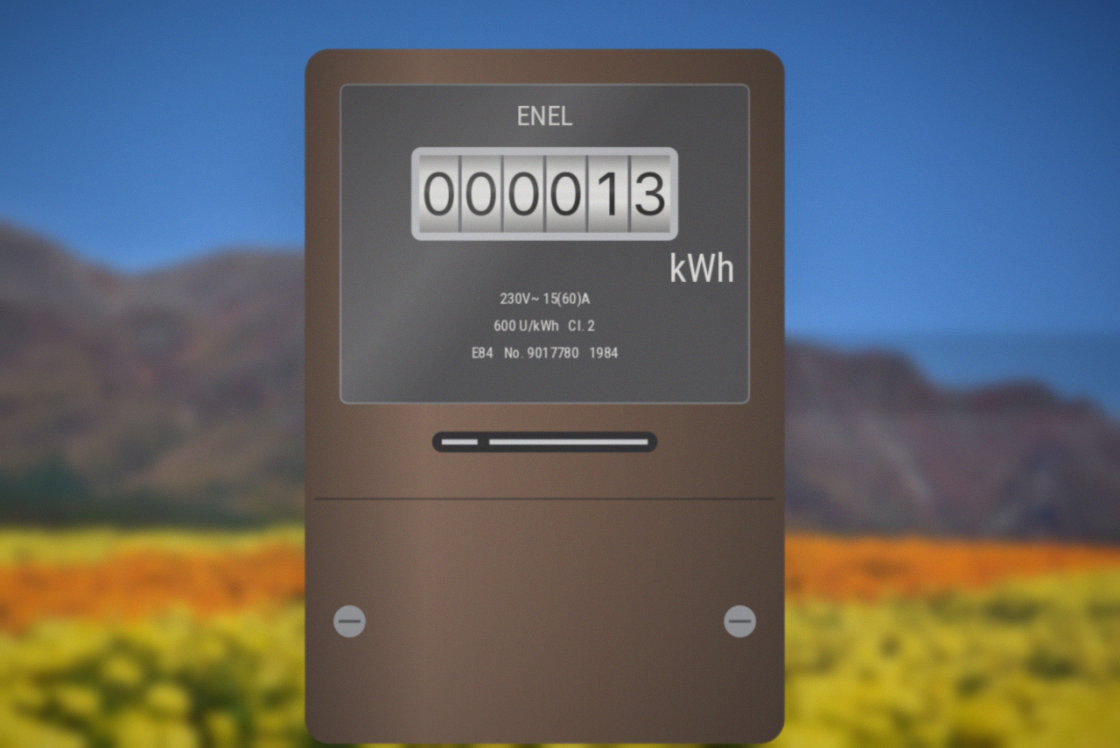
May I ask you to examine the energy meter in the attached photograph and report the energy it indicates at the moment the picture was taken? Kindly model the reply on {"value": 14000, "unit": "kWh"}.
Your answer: {"value": 13, "unit": "kWh"}
